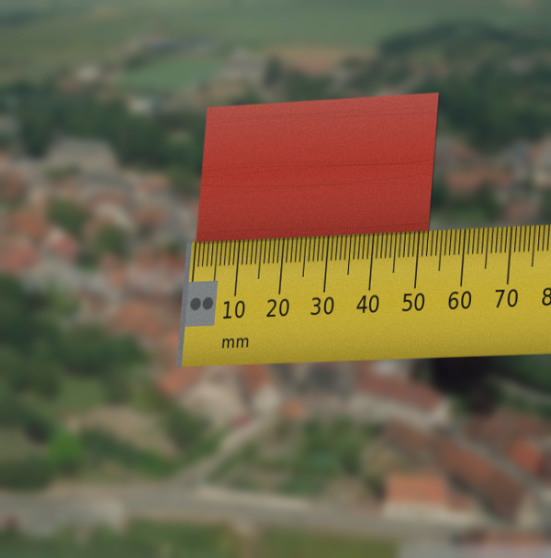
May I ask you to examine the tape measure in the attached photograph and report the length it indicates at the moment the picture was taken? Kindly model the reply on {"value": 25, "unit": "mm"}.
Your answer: {"value": 52, "unit": "mm"}
